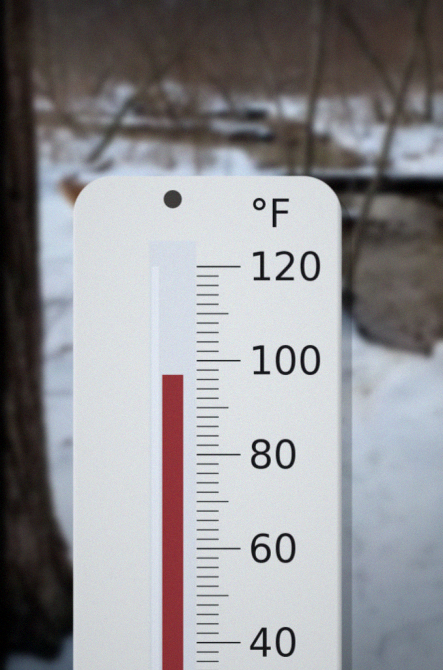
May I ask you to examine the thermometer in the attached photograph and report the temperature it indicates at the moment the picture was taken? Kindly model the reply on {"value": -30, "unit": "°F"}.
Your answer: {"value": 97, "unit": "°F"}
